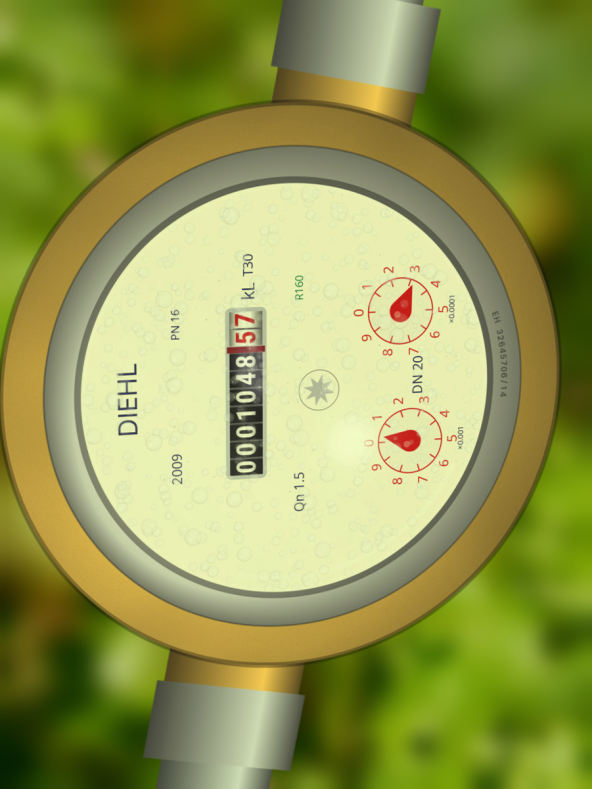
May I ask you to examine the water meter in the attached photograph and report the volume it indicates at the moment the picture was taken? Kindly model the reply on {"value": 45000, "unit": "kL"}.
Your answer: {"value": 1048.5703, "unit": "kL"}
